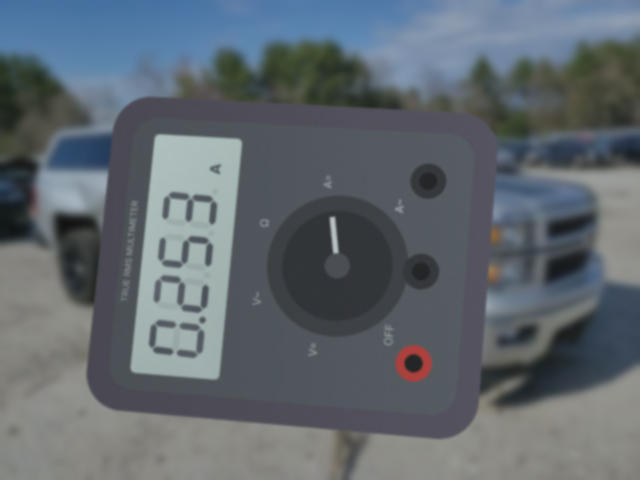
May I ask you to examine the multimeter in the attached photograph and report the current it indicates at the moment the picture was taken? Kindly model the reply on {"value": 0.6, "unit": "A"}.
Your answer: {"value": 0.253, "unit": "A"}
